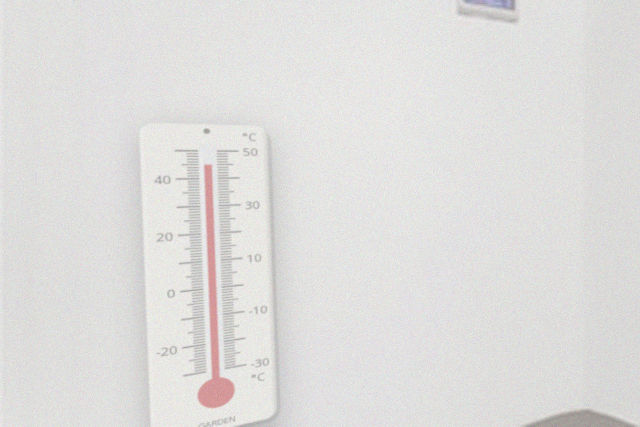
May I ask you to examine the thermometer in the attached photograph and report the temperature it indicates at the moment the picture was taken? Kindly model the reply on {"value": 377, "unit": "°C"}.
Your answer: {"value": 45, "unit": "°C"}
